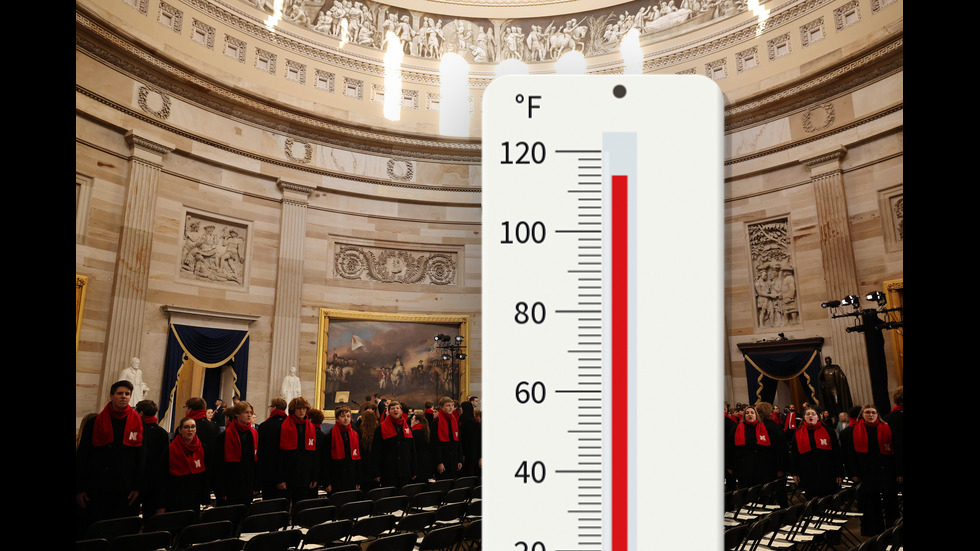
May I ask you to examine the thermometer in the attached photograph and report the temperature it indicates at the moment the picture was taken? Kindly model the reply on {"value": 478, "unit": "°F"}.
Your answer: {"value": 114, "unit": "°F"}
